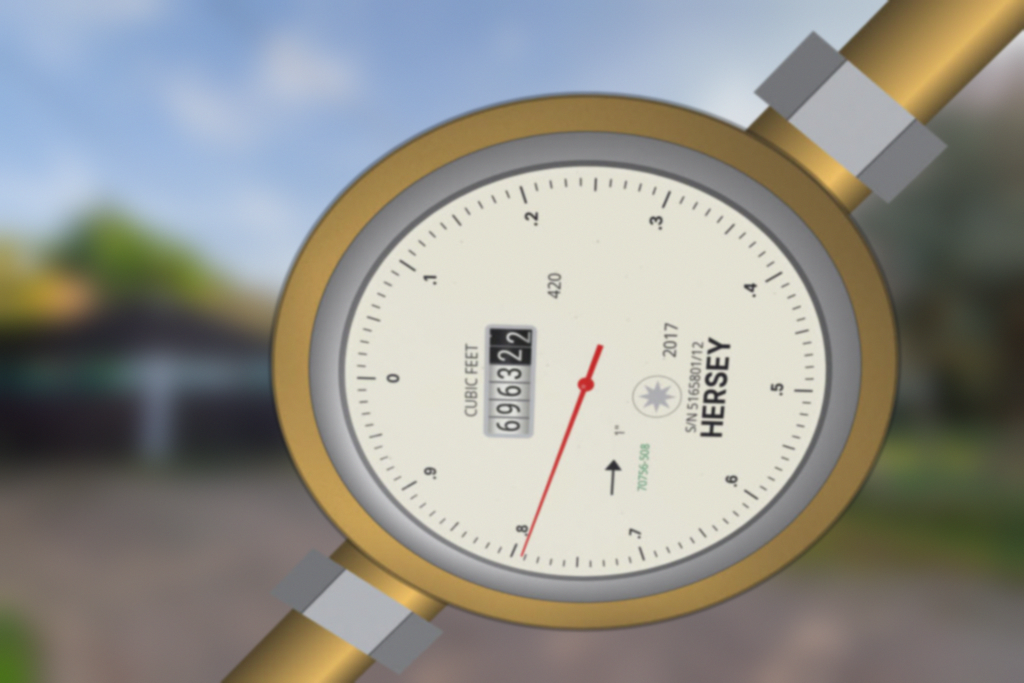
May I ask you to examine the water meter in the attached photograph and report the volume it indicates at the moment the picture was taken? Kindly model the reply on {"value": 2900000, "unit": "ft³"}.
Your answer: {"value": 696321.79, "unit": "ft³"}
